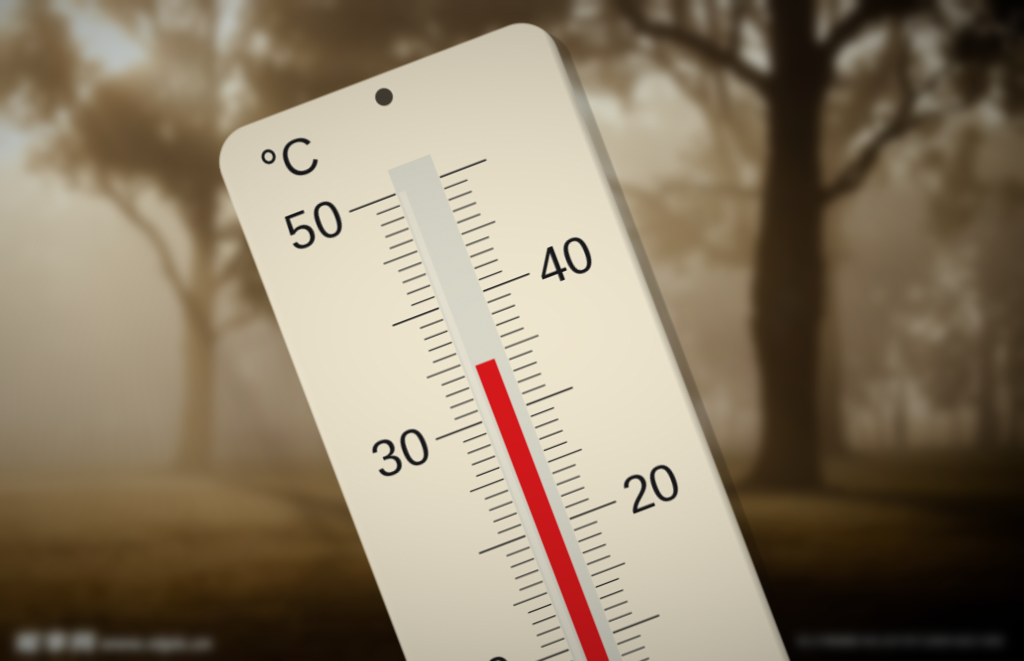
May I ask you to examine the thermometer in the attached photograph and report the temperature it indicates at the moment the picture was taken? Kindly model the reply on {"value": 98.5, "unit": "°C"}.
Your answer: {"value": 34.5, "unit": "°C"}
